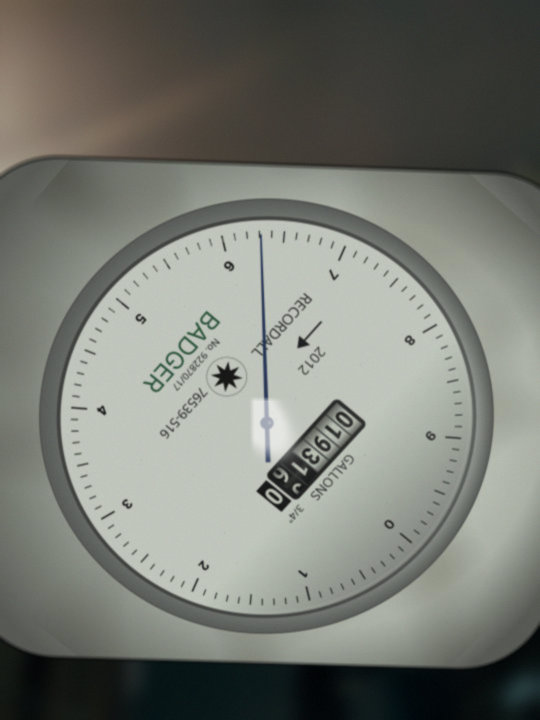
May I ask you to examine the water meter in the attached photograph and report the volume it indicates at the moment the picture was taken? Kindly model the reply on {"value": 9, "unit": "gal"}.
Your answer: {"value": 193156.3, "unit": "gal"}
